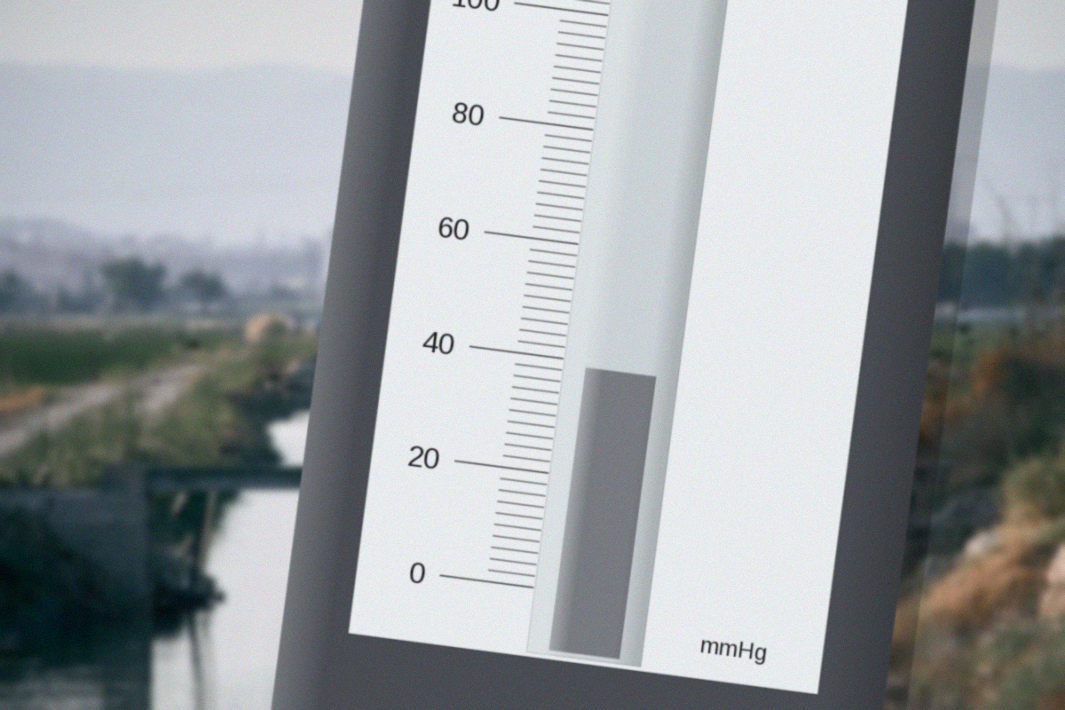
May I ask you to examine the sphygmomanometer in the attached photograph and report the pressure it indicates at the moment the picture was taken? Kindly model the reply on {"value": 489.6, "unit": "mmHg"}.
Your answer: {"value": 39, "unit": "mmHg"}
